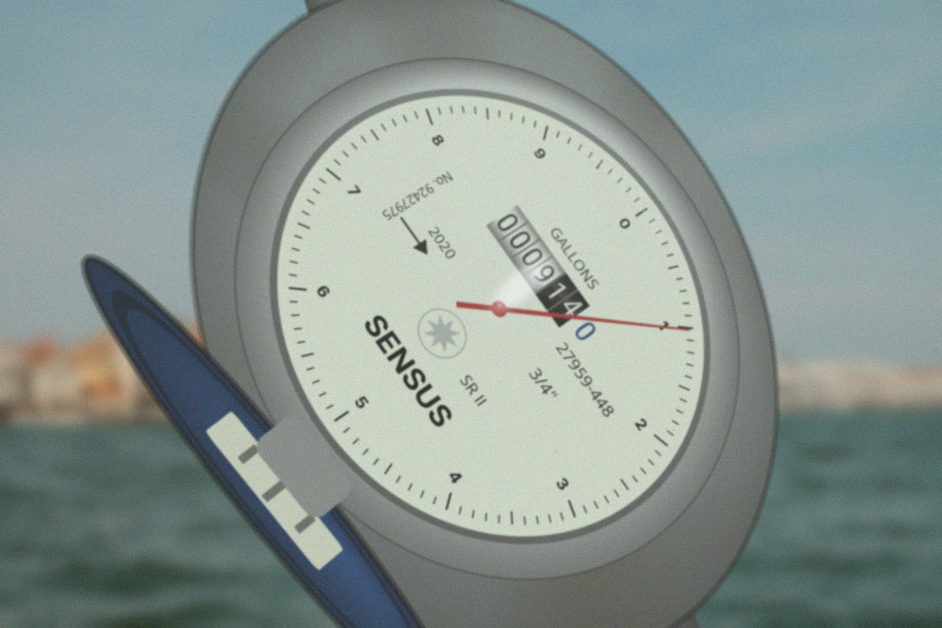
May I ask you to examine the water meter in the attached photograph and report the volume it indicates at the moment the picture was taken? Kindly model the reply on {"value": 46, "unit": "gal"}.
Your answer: {"value": 9141.0, "unit": "gal"}
